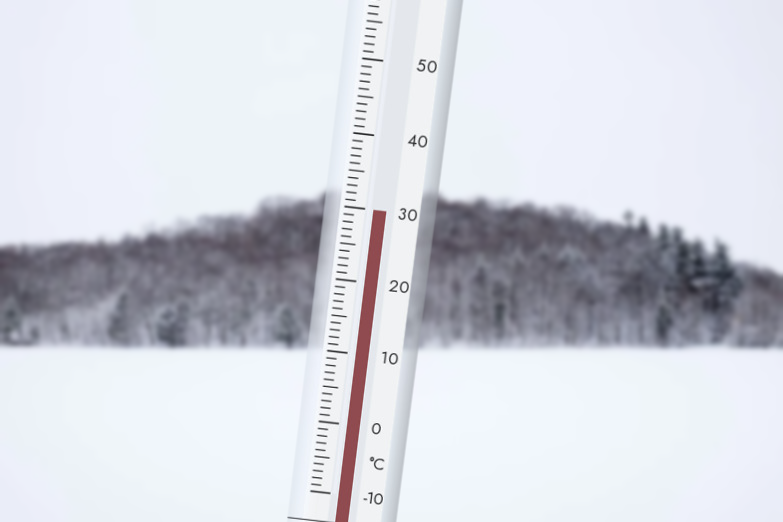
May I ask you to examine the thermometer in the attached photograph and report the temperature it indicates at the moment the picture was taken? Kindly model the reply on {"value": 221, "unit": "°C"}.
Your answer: {"value": 30, "unit": "°C"}
